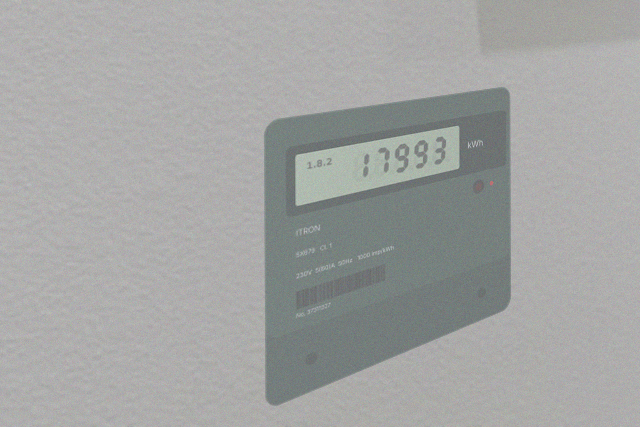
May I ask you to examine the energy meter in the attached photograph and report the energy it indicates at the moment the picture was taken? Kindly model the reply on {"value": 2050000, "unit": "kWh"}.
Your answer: {"value": 17993, "unit": "kWh"}
